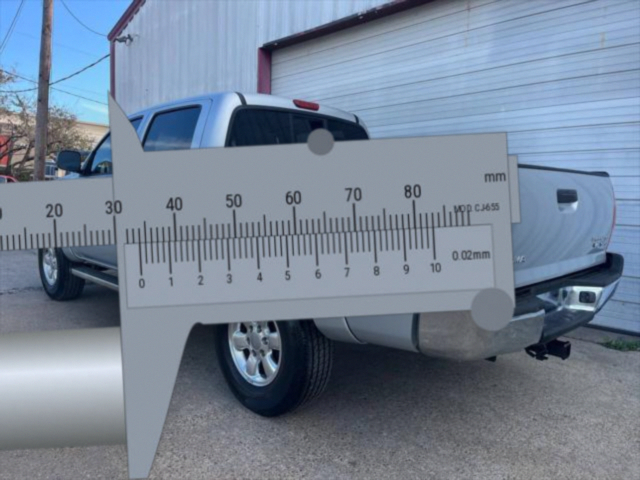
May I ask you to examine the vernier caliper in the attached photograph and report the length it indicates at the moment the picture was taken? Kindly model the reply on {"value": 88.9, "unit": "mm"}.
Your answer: {"value": 34.0, "unit": "mm"}
